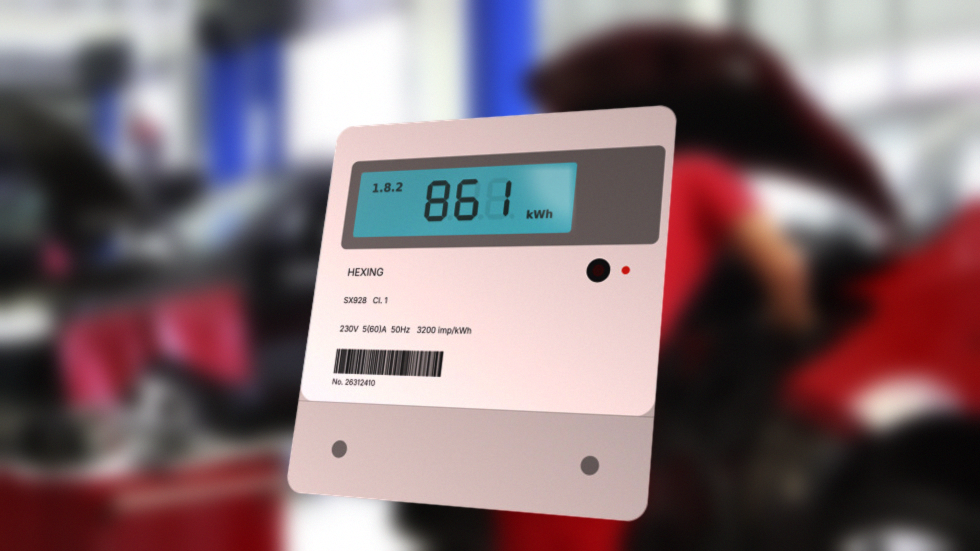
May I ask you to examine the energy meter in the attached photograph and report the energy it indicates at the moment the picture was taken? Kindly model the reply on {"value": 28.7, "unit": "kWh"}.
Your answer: {"value": 861, "unit": "kWh"}
